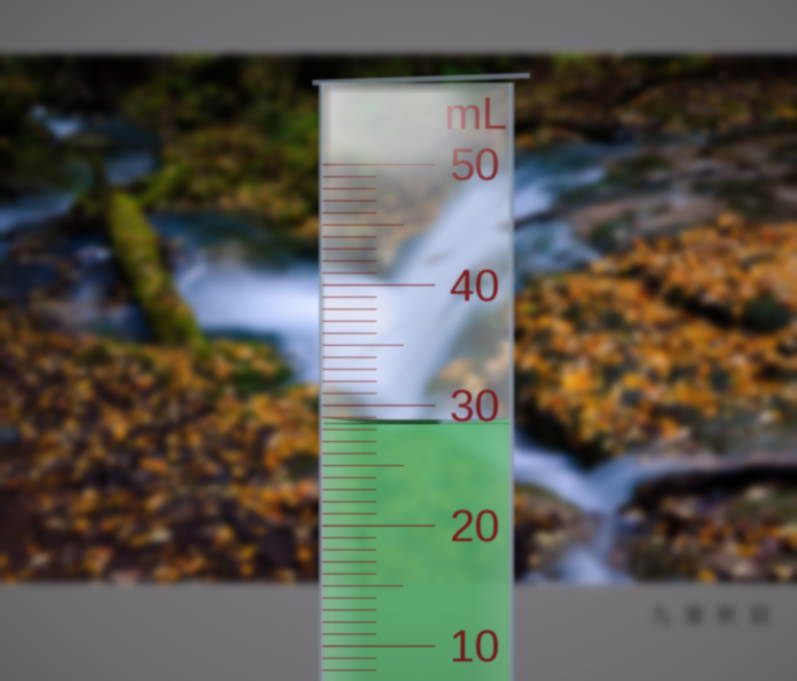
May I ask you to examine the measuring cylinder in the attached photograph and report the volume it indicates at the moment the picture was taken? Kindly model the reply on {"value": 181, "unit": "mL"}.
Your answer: {"value": 28.5, "unit": "mL"}
